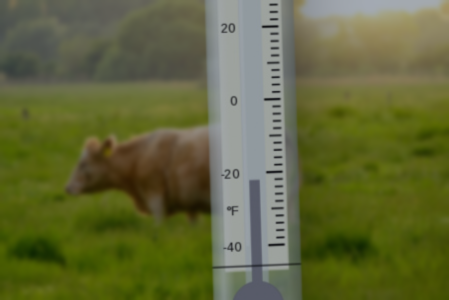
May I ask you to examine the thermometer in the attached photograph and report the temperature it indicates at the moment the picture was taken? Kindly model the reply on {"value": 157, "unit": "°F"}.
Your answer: {"value": -22, "unit": "°F"}
